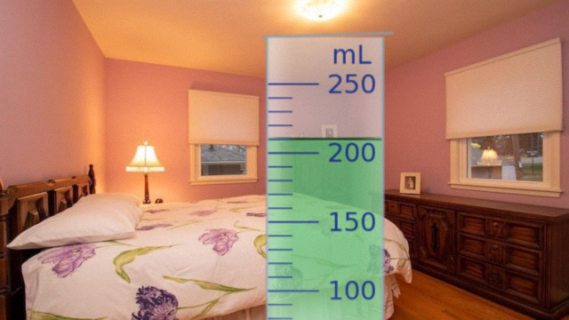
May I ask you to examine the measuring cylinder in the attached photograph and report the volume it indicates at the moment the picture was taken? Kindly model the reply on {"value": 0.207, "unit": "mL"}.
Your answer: {"value": 210, "unit": "mL"}
